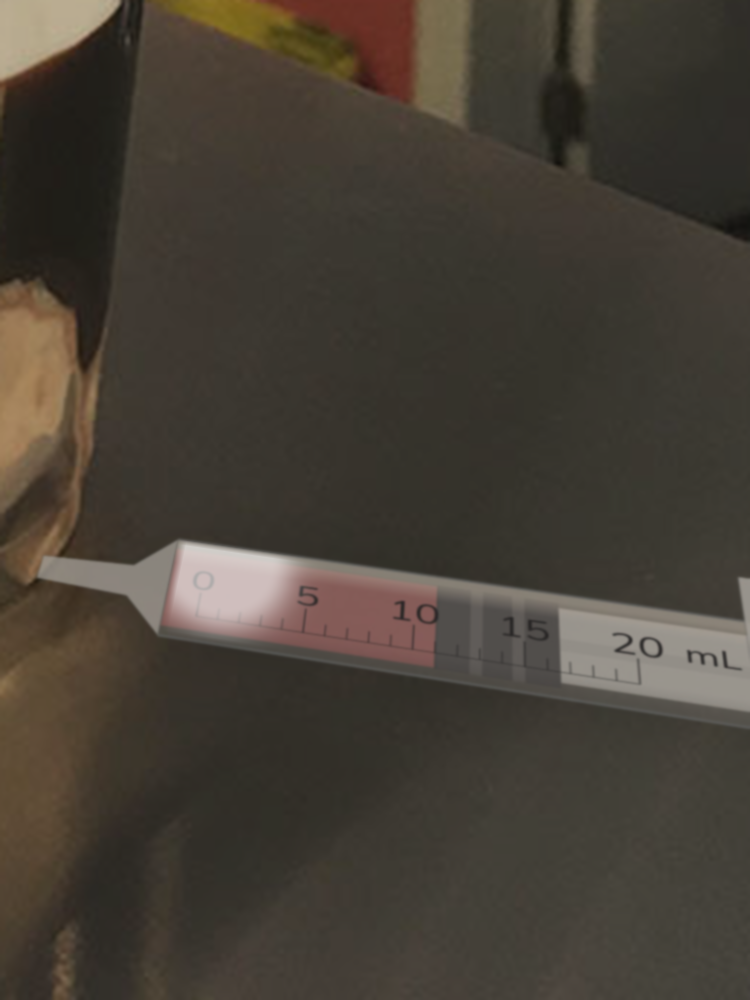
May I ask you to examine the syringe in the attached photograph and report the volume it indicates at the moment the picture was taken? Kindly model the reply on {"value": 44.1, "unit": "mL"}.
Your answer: {"value": 11, "unit": "mL"}
